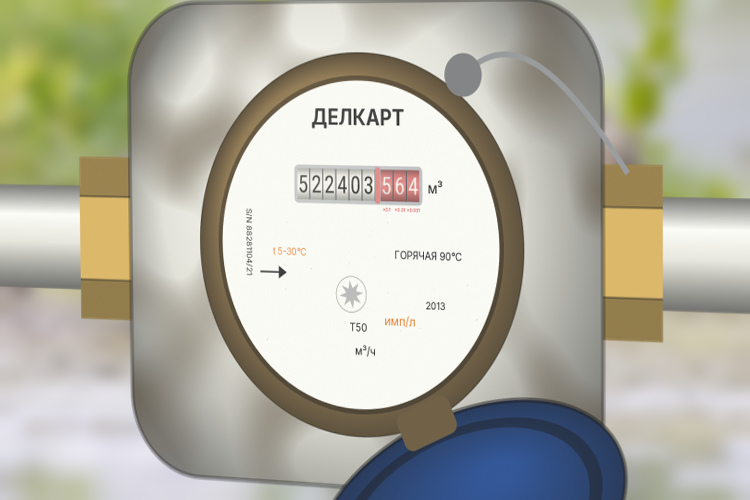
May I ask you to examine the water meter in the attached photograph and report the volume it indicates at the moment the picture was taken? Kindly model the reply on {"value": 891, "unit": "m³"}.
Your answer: {"value": 522403.564, "unit": "m³"}
